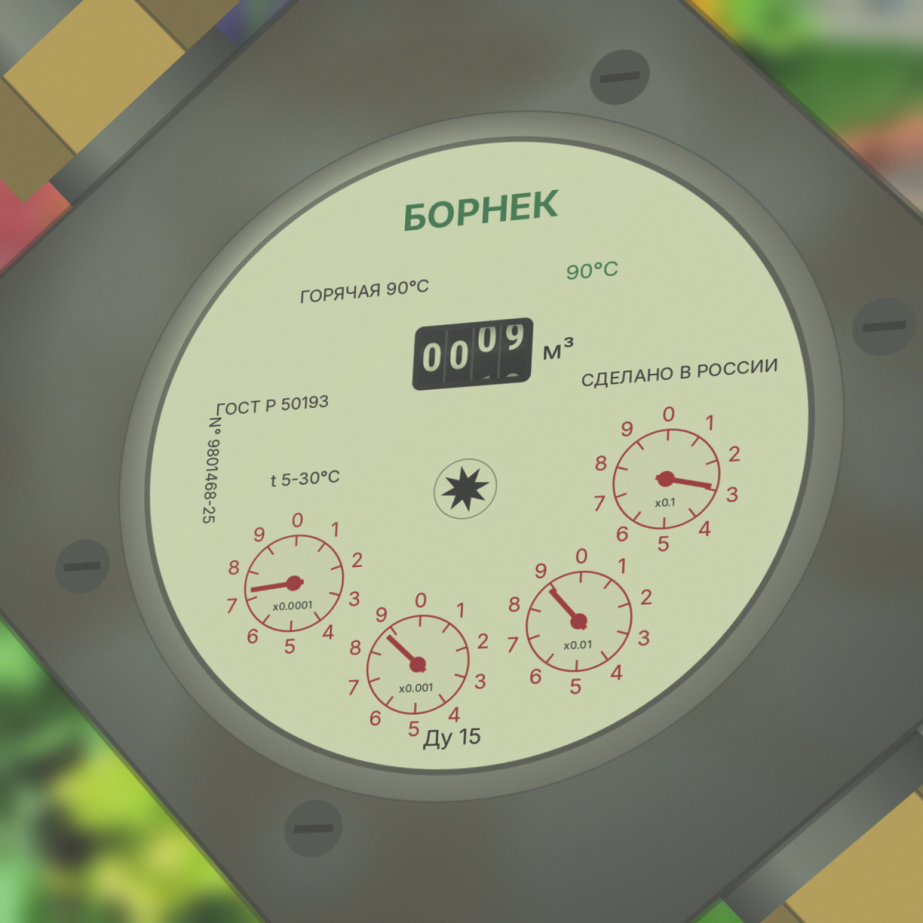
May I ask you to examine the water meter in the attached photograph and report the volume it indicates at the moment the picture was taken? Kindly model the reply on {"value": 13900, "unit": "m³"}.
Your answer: {"value": 9.2887, "unit": "m³"}
